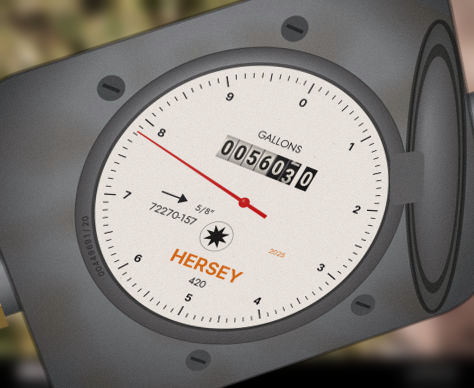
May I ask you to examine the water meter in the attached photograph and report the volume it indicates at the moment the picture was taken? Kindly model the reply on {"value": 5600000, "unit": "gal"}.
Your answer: {"value": 56027.8, "unit": "gal"}
